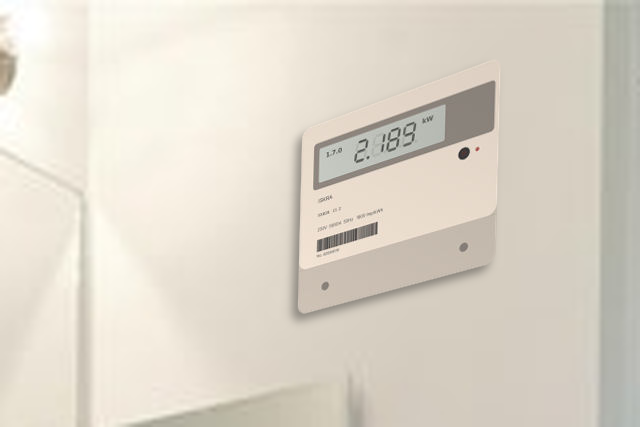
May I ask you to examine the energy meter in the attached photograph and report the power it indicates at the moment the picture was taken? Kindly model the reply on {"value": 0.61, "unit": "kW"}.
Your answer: {"value": 2.189, "unit": "kW"}
